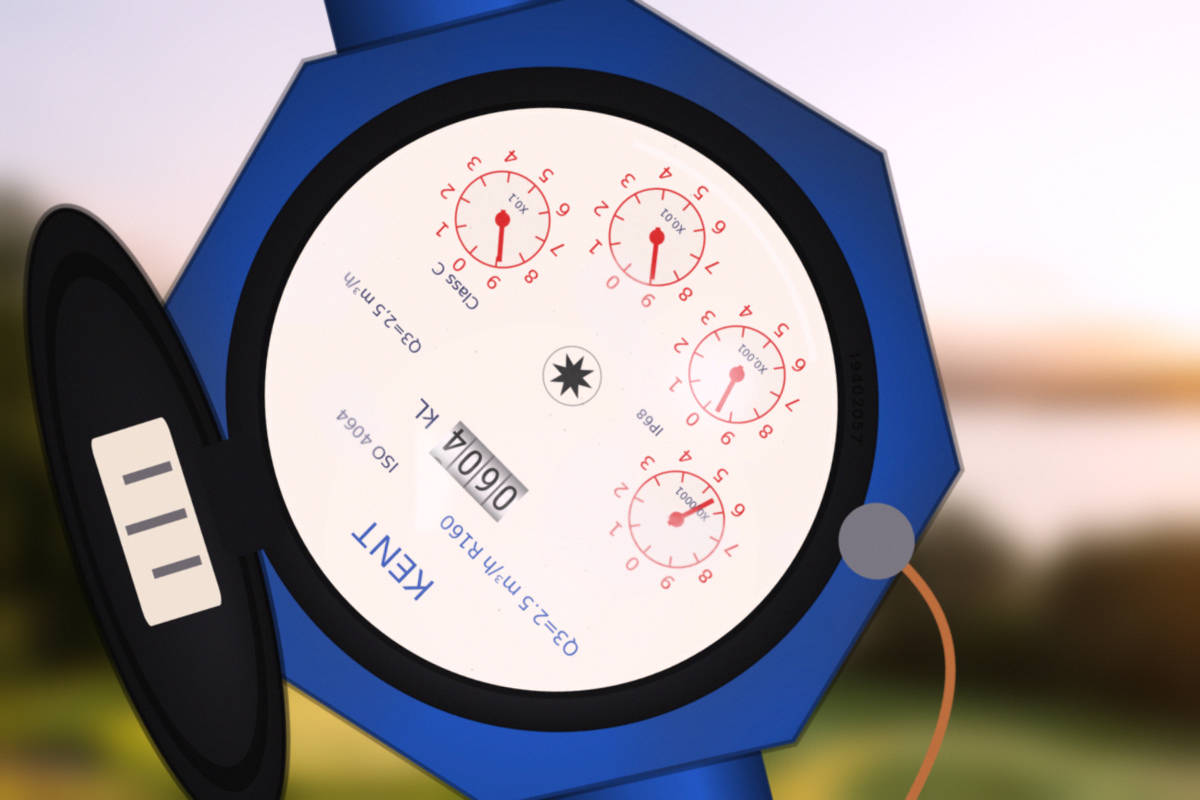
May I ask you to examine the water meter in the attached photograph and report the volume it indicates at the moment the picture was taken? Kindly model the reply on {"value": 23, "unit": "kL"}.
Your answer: {"value": 603.8895, "unit": "kL"}
